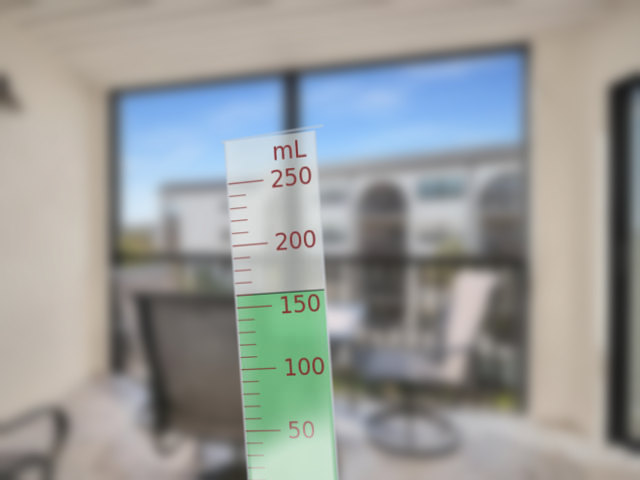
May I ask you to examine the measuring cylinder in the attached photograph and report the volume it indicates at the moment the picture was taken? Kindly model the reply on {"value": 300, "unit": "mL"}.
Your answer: {"value": 160, "unit": "mL"}
